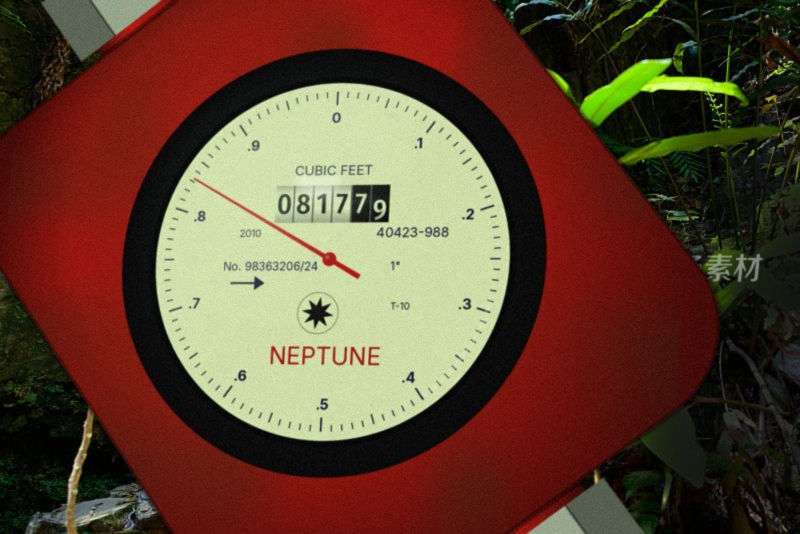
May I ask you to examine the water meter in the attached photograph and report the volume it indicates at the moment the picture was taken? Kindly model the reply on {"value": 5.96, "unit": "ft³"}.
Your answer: {"value": 81778.83, "unit": "ft³"}
